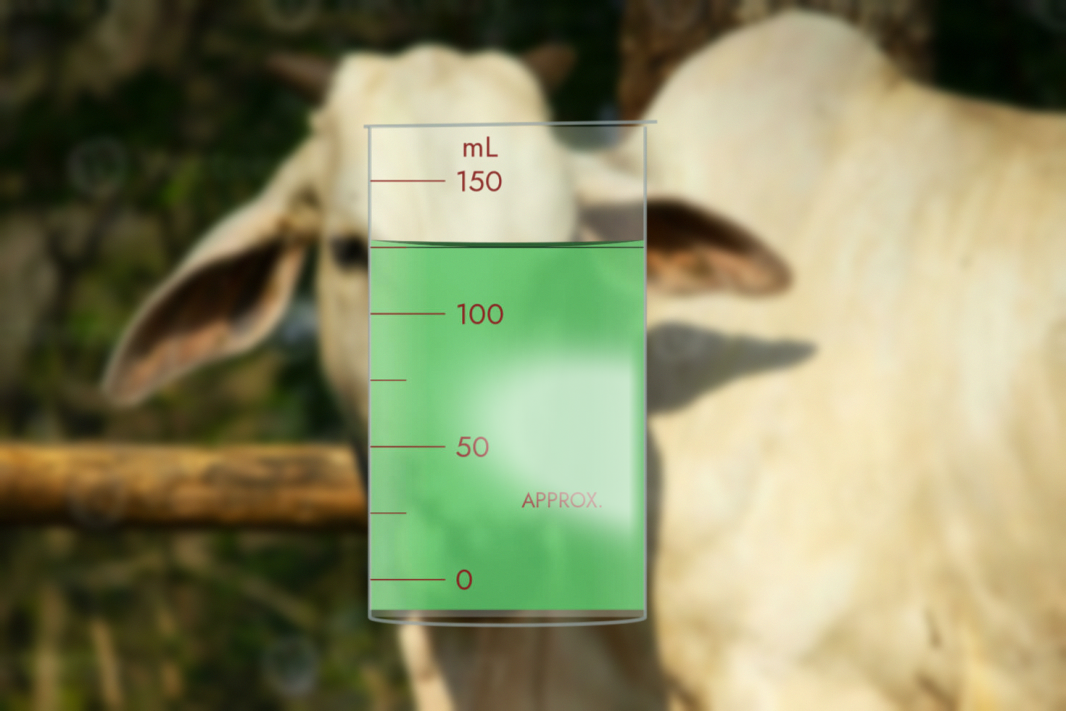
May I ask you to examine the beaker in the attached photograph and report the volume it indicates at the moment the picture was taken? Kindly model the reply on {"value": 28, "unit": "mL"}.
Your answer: {"value": 125, "unit": "mL"}
